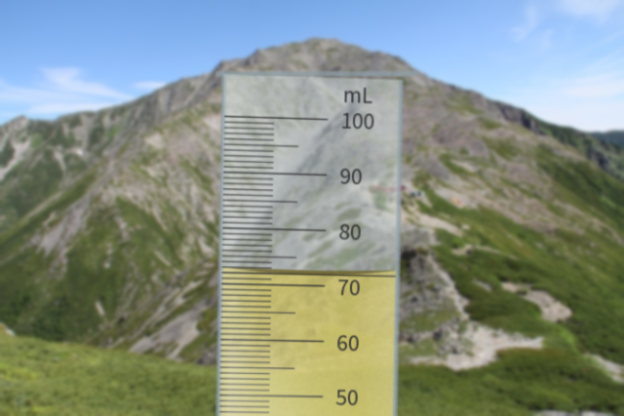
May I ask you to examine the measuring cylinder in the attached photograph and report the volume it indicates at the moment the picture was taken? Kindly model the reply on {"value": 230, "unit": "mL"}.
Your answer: {"value": 72, "unit": "mL"}
